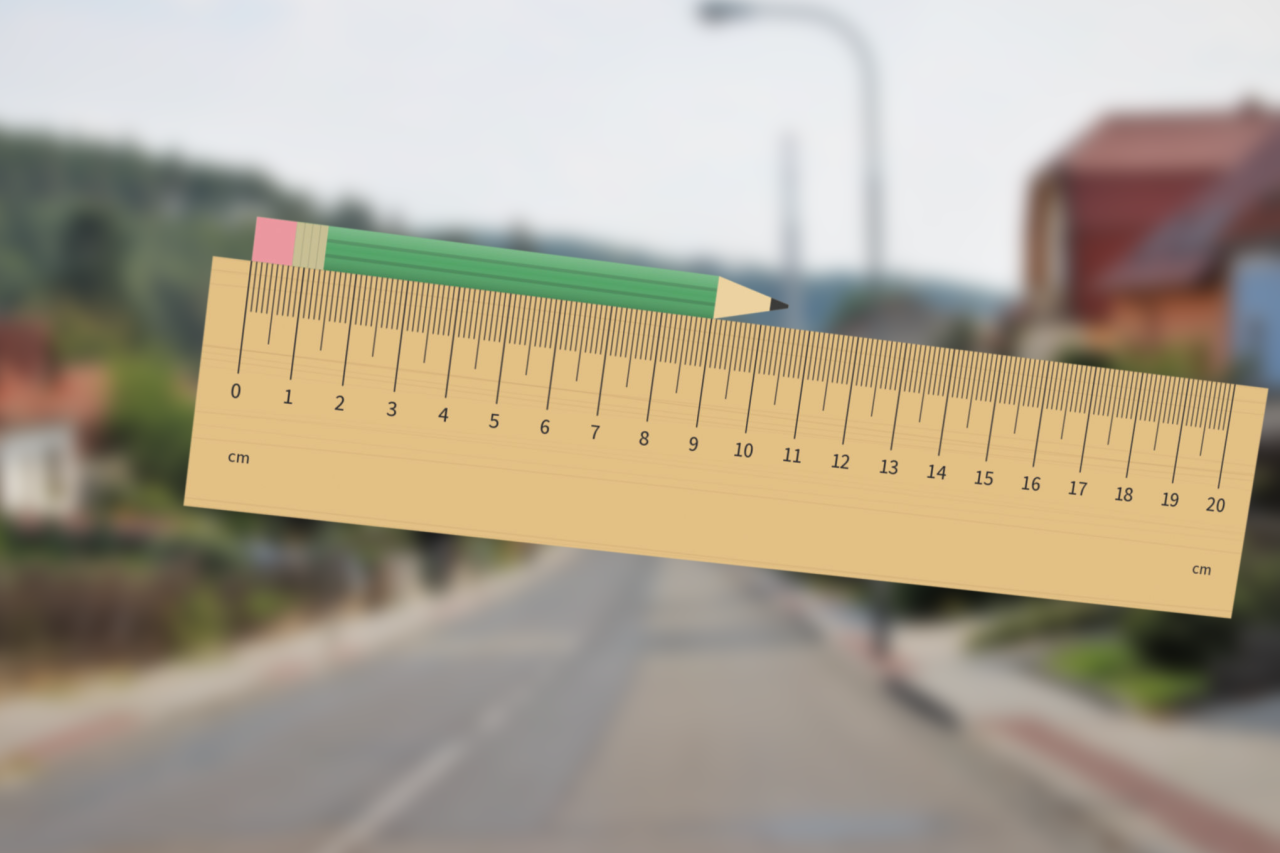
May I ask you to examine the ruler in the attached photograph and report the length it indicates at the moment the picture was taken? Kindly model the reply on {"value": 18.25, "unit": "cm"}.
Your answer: {"value": 10.5, "unit": "cm"}
